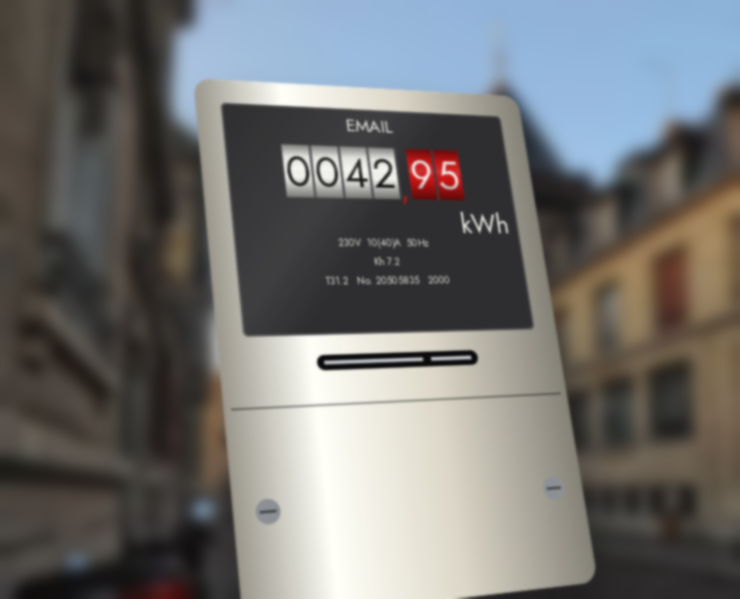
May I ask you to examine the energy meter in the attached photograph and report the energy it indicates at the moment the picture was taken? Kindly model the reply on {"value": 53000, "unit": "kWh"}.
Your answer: {"value": 42.95, "unit": "kWh"}
